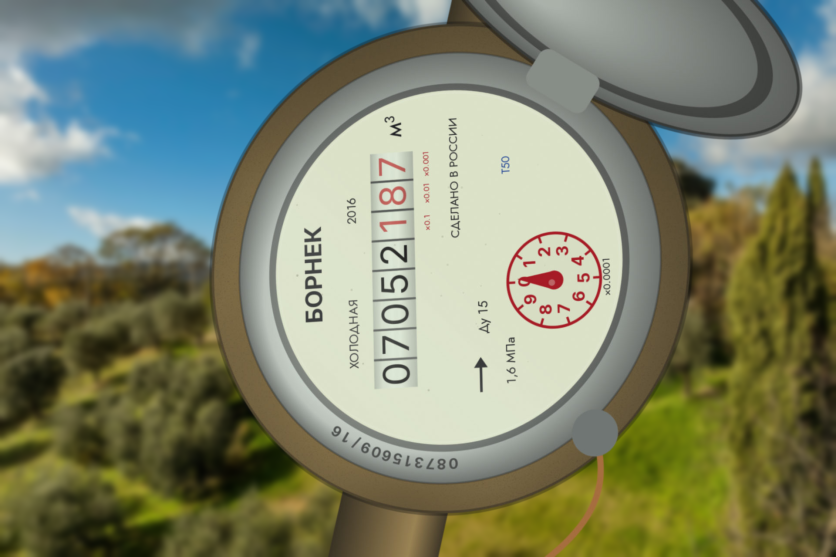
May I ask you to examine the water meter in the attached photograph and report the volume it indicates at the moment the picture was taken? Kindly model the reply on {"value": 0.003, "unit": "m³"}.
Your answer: {"value": 7052.1870, "unit": "m³"}
